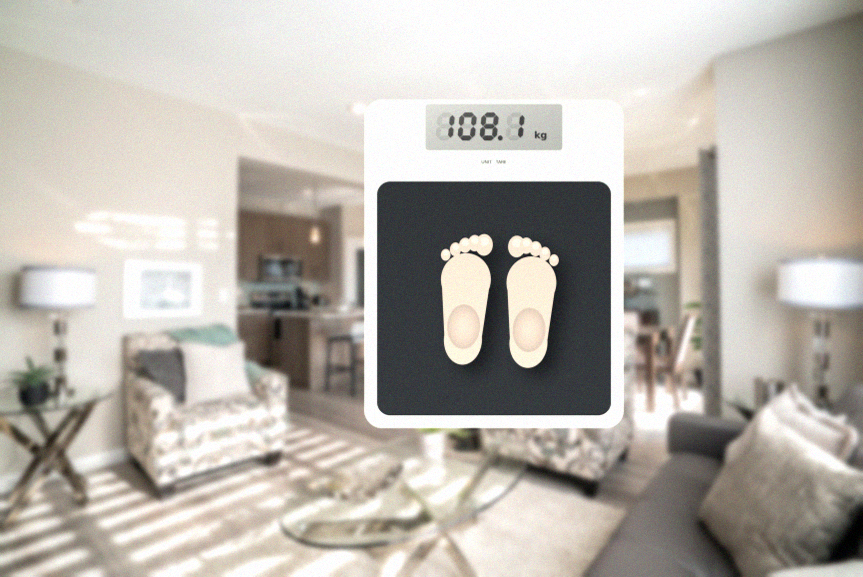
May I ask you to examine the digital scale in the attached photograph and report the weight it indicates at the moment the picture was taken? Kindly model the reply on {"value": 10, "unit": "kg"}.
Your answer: {"value": 108.1, "unit": "kg"}
